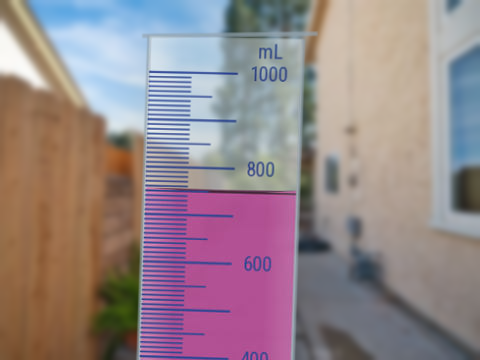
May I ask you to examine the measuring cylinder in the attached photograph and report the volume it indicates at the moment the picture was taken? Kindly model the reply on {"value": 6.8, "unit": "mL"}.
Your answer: {"value": 750, "unit": "mL"}
